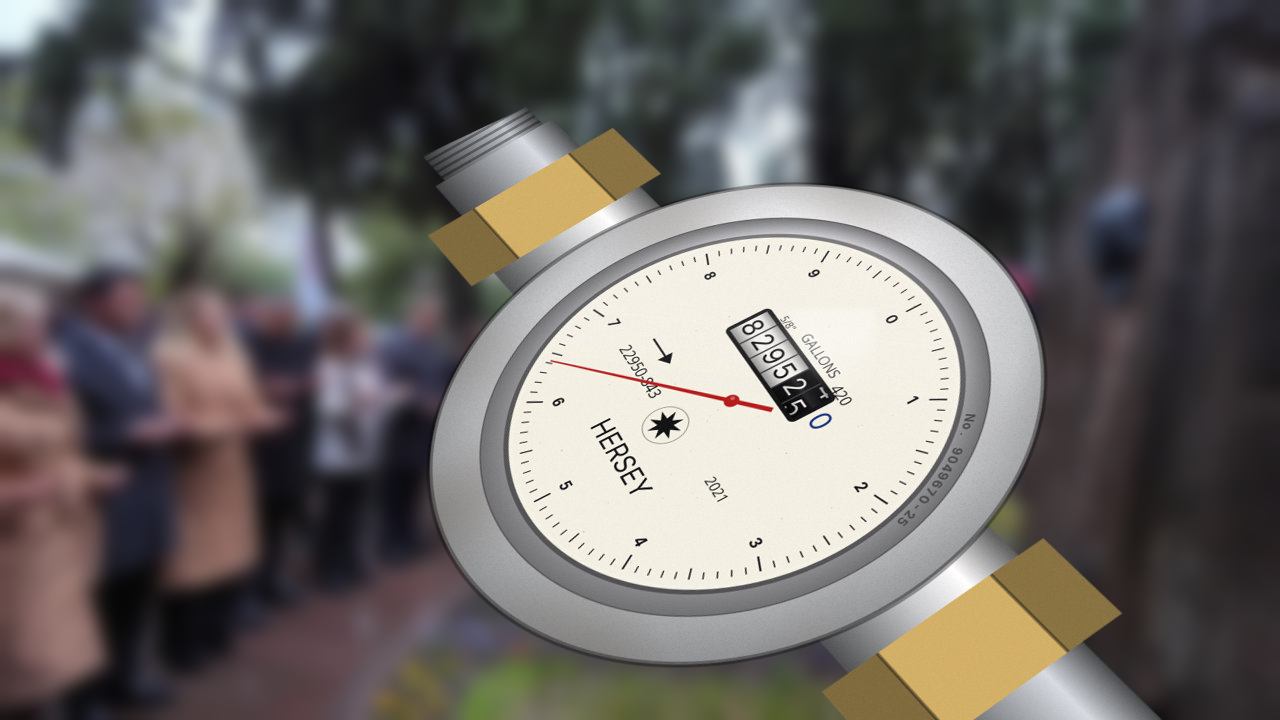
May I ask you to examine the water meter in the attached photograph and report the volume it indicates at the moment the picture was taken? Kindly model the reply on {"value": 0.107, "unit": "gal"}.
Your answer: {"value": 8295246.4, "unit": "gal"}
